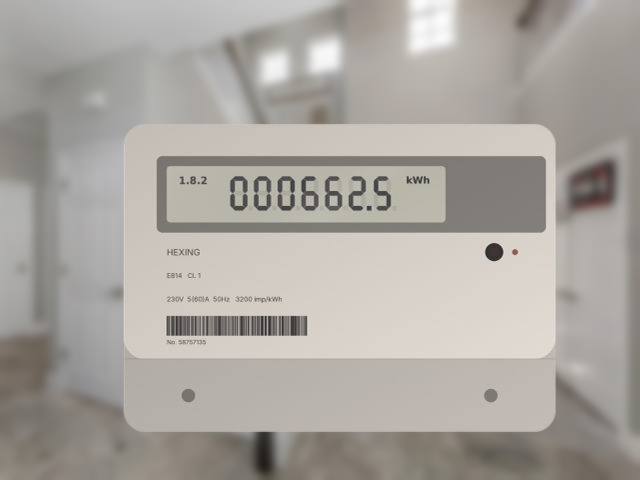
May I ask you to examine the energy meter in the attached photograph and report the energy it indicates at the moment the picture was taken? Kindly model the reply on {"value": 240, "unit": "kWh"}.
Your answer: {"value": 662.5, "unit": "kWh"}
